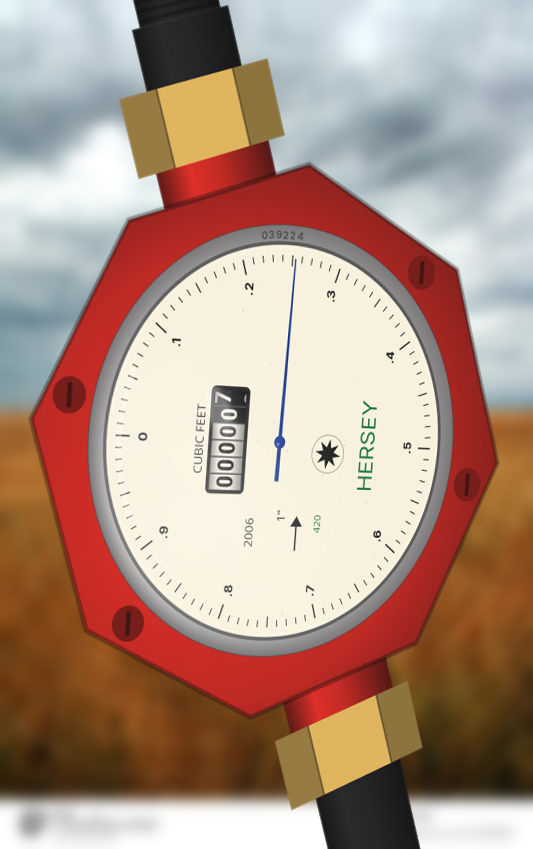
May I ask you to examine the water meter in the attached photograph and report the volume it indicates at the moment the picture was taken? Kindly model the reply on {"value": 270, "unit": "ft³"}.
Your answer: {"value": 7.25, "unit": "ft³"}
